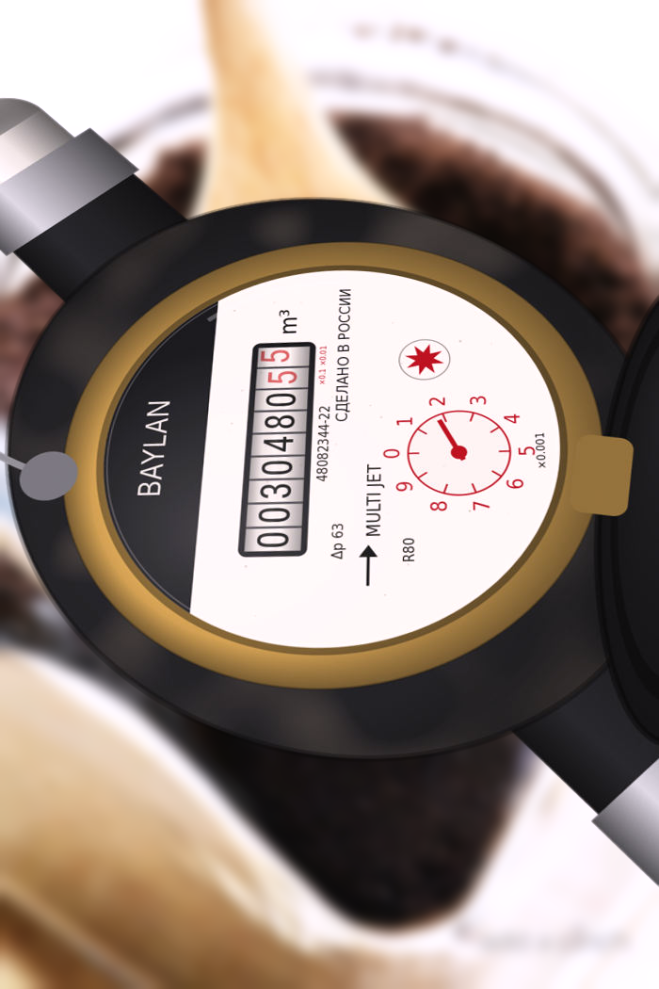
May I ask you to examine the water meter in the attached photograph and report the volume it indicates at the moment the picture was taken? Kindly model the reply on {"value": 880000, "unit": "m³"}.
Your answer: {"value": 30480.551, "unit": "m³"}
